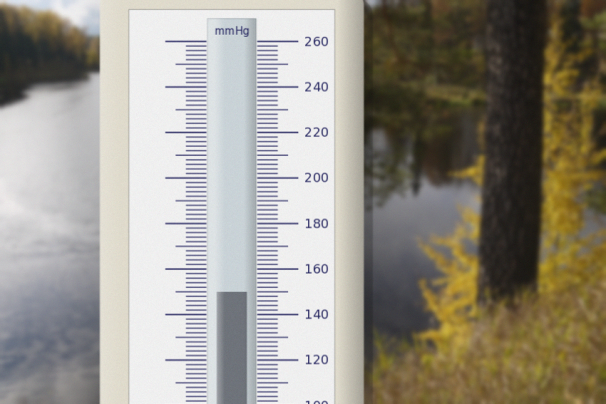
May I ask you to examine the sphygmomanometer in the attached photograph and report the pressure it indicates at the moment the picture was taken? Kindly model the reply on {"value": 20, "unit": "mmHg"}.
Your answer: {"value": 150, "unit": "mmHg"}
